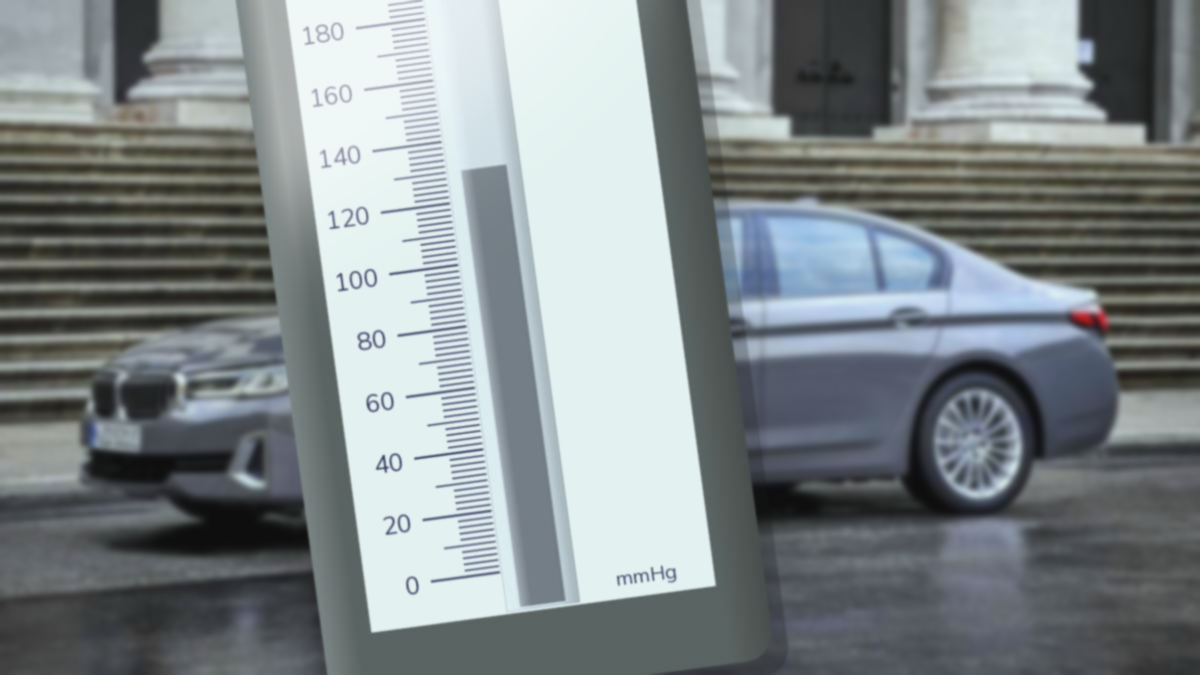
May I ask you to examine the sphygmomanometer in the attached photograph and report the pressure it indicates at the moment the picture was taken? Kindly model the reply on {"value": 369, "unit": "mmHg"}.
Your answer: {"value": 130, "unit": "mmHg"}
